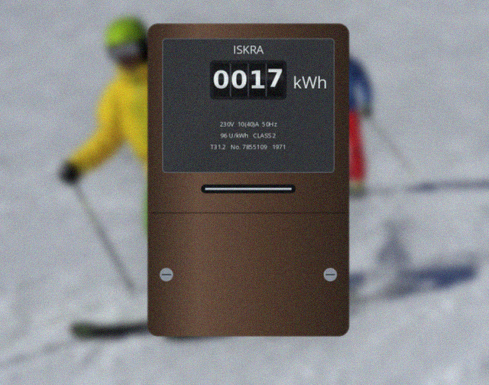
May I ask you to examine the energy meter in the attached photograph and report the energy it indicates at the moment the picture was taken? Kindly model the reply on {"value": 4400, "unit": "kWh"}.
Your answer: {"value": 17, "unit": "kWh"}
